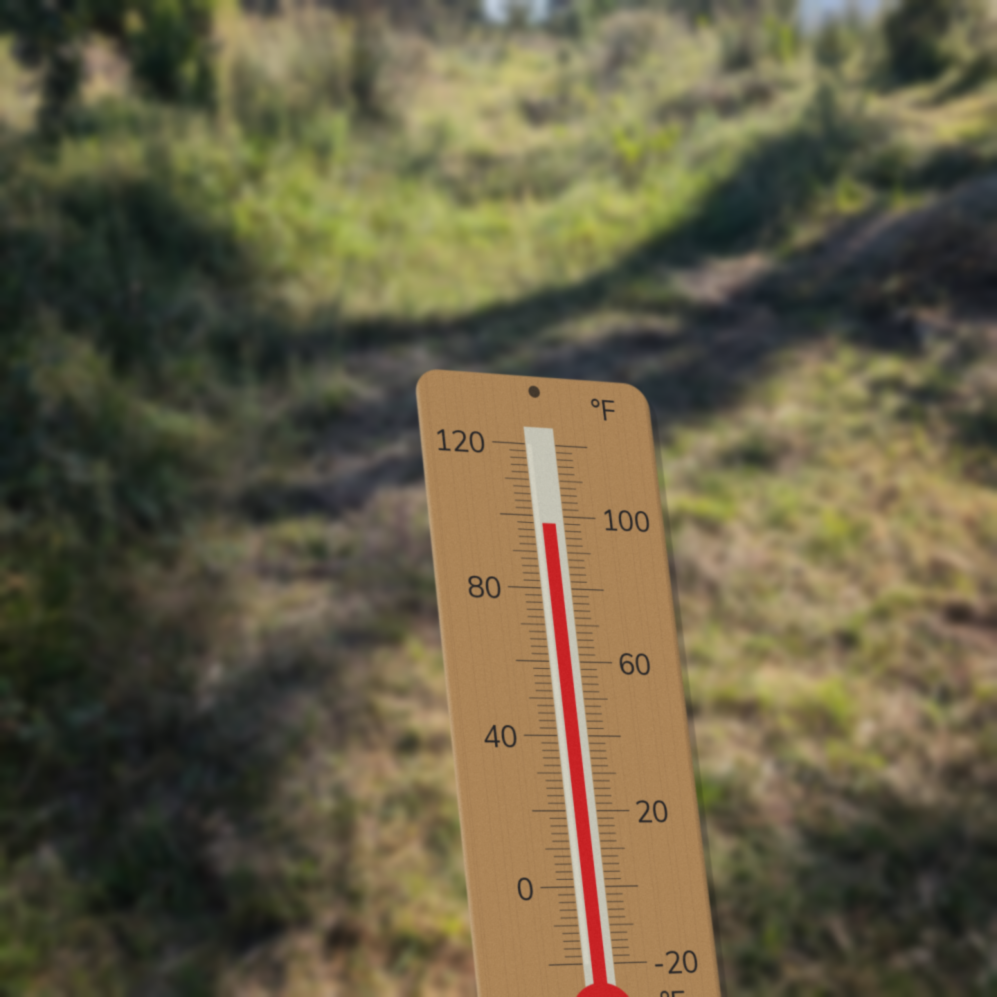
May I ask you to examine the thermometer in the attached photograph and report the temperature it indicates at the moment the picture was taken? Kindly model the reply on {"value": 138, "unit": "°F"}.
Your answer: {"value": 98, "unit": "°F"}
